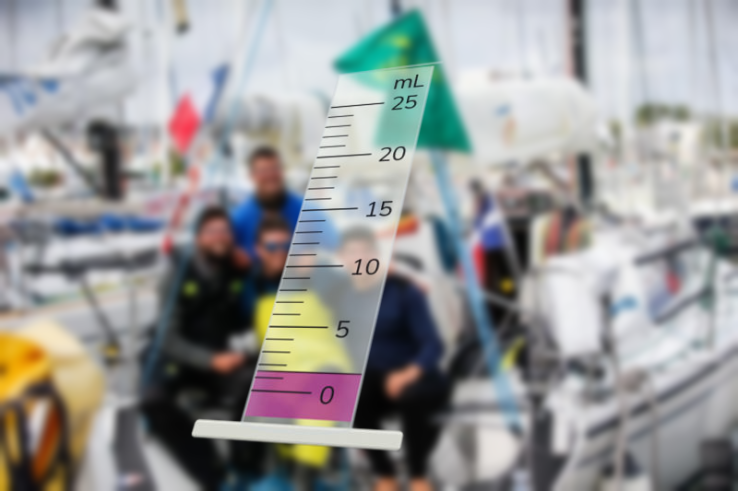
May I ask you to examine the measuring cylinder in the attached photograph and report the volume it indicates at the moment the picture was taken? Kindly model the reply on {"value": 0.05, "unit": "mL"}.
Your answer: {"value": 1.5, "unit": "mL"}
